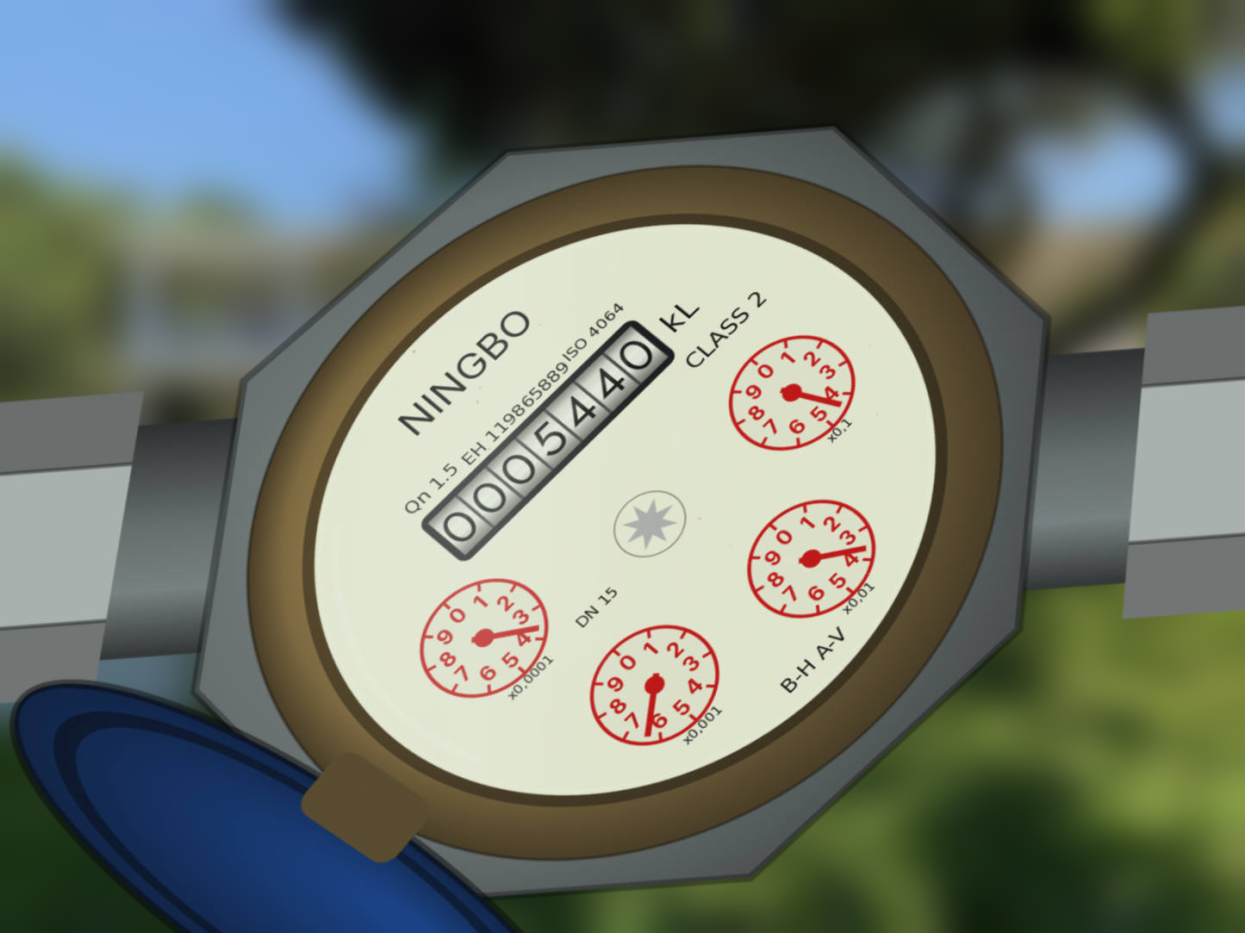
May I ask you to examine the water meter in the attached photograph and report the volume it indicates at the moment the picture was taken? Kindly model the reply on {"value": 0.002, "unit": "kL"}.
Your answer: {"value": 5440.4363, "unit": "kL"}
